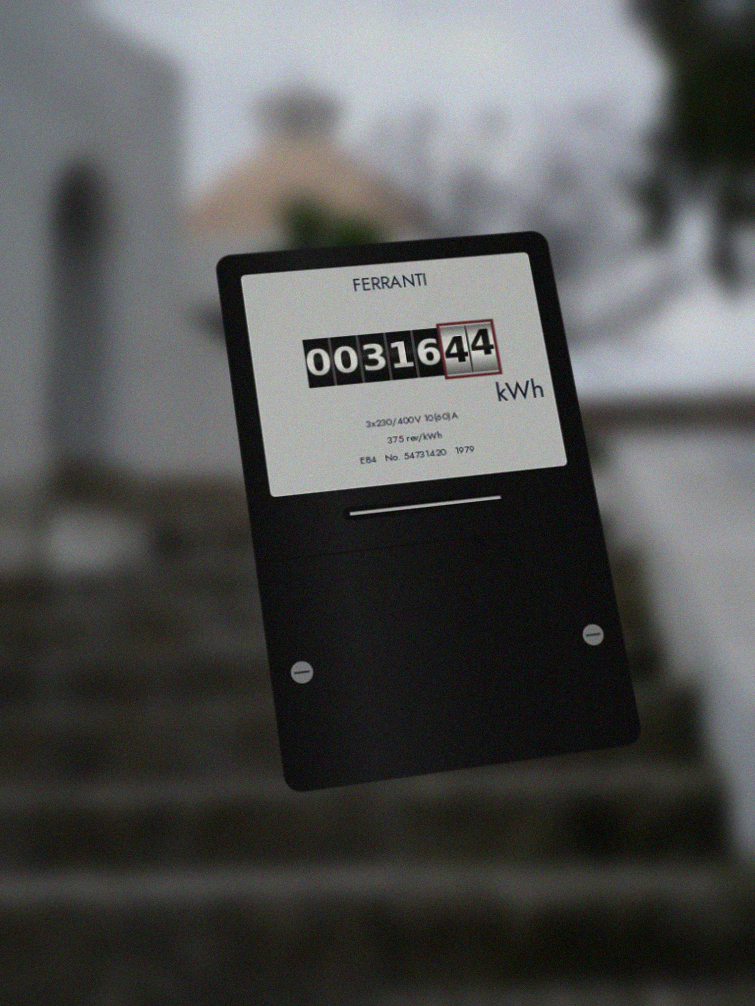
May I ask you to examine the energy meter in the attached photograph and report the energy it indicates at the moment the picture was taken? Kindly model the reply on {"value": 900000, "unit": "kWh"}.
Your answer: {"value": 316.44, "unit": "kWh"}
